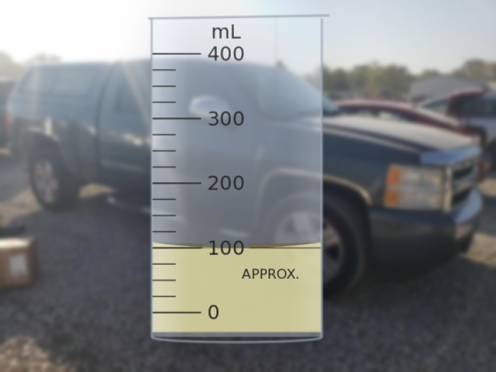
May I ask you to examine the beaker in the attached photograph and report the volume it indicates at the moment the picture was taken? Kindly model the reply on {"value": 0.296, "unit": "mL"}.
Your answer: {"value": 100, "unit": "mL"}
